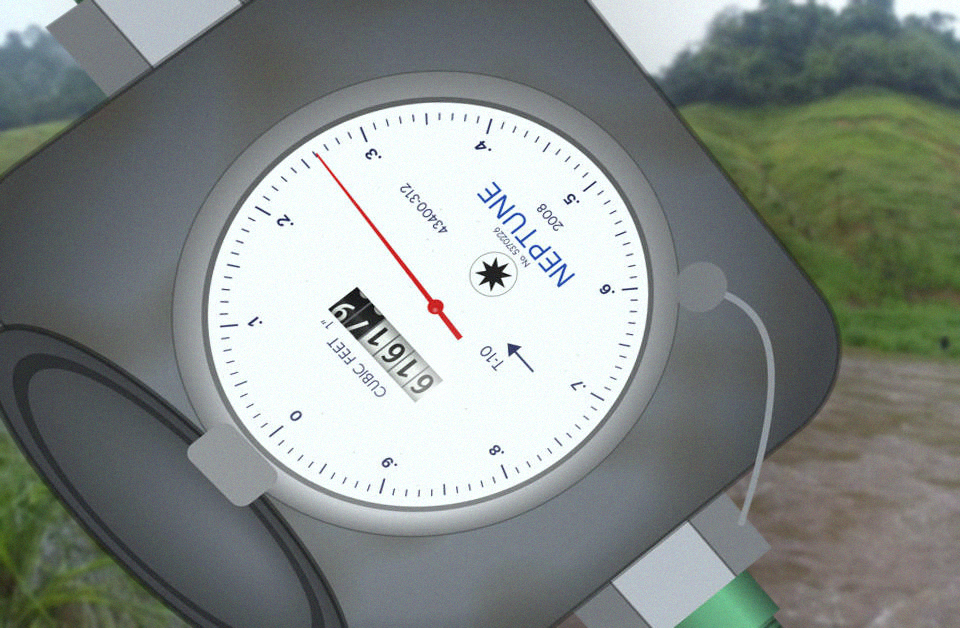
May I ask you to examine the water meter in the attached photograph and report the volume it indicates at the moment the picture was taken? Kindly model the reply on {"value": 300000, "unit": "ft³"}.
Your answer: {"value": 616179.26, "unit": "ft³"}
